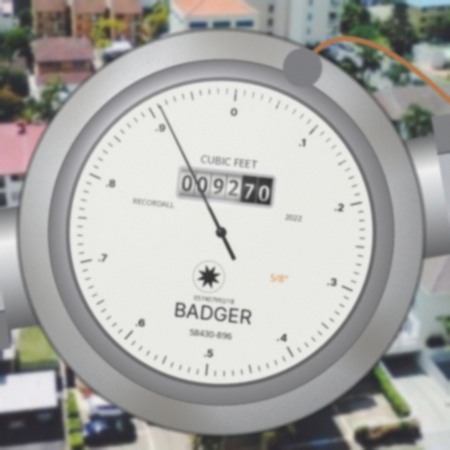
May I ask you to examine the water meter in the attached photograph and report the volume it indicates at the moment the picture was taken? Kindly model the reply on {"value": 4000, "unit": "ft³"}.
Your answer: {"value": 9269.91, "unit": "ft³"}
